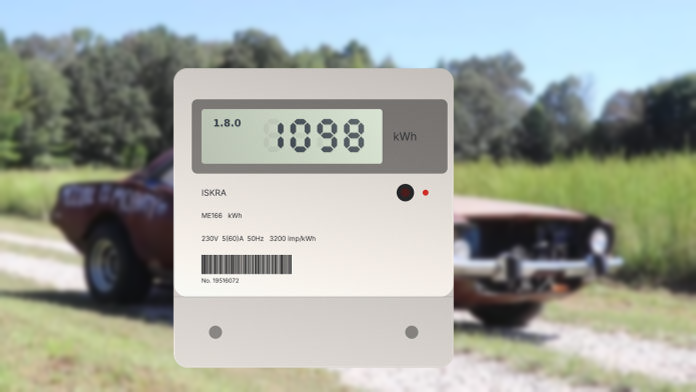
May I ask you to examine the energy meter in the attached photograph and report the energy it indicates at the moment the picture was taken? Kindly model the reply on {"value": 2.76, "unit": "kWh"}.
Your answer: {"value": 1098, "unit": "kWh"}
